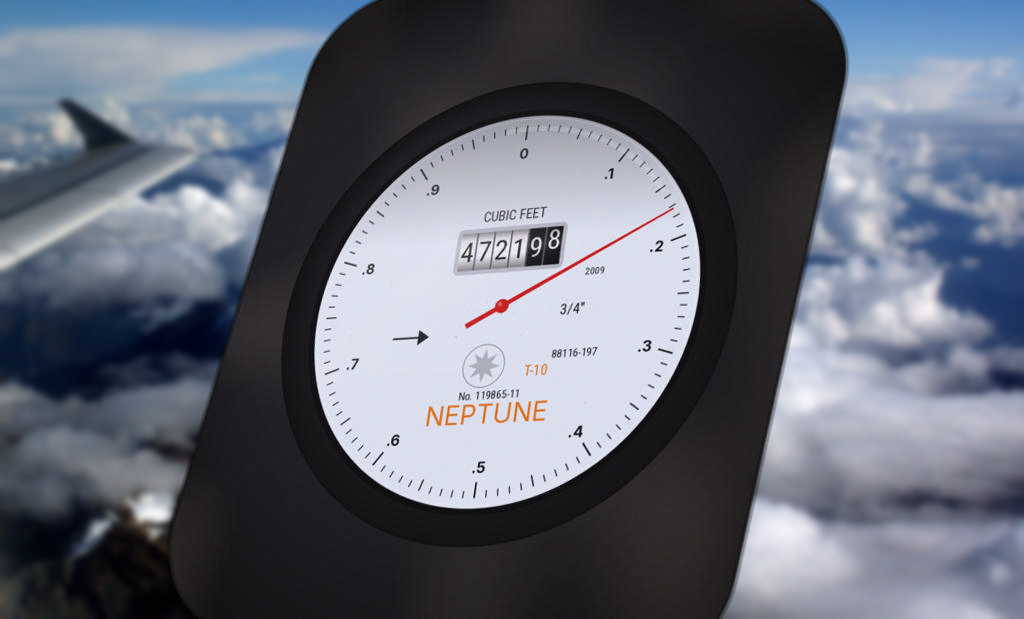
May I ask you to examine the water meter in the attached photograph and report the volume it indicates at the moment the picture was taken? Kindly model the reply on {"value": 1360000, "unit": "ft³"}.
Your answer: {"value": 472198.17, "unit": "ft³"}
